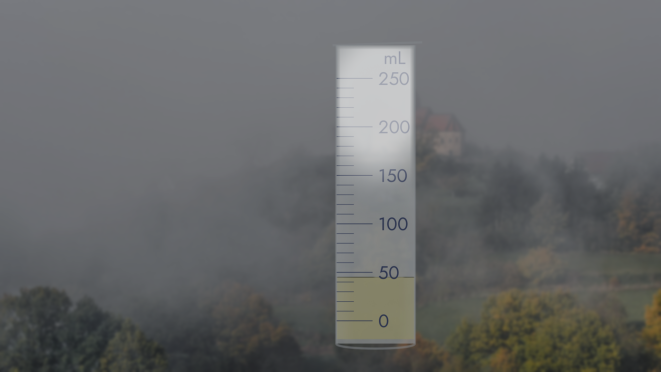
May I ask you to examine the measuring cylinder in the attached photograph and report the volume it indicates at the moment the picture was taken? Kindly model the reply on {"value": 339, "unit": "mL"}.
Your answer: {"value": 45, "unit": "mL"}
